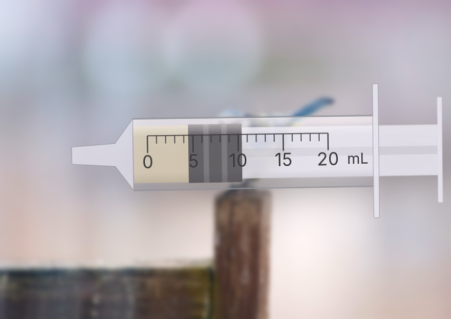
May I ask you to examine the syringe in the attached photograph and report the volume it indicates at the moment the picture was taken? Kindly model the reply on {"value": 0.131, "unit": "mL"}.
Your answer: {"value": 4.5, "unit": "mL"}
